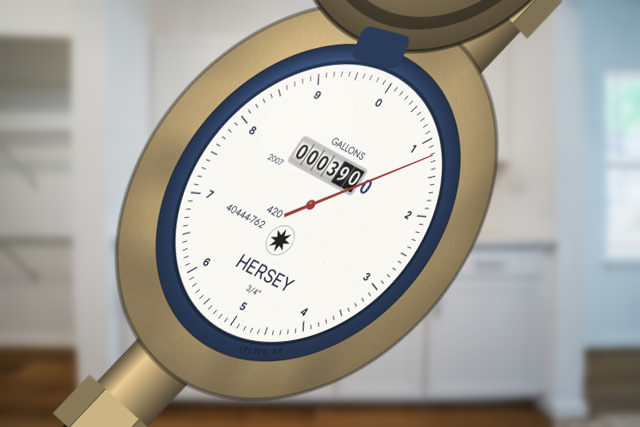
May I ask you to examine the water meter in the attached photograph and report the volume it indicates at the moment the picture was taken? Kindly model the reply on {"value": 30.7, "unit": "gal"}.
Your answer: {"value": 3901.2, "unit": "gal"}
